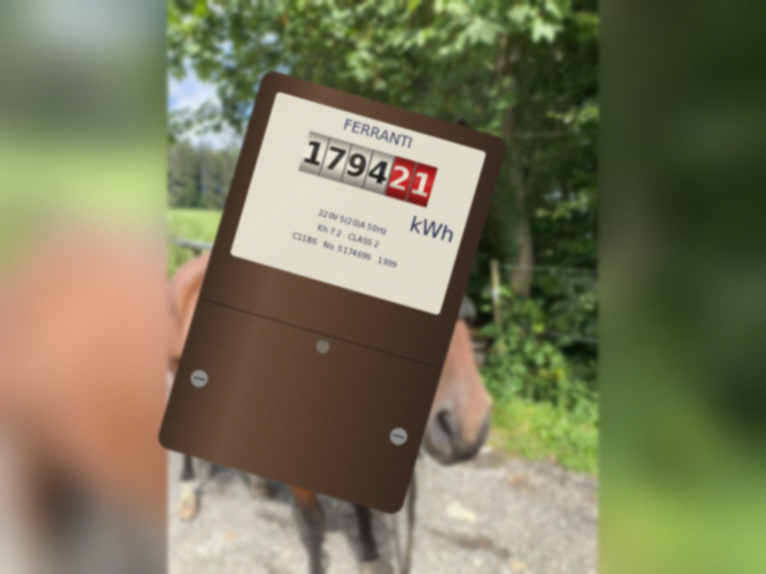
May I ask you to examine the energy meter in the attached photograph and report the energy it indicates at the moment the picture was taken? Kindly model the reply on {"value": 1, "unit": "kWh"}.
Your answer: {"value": 1794.21, "unit": "kWh"}
